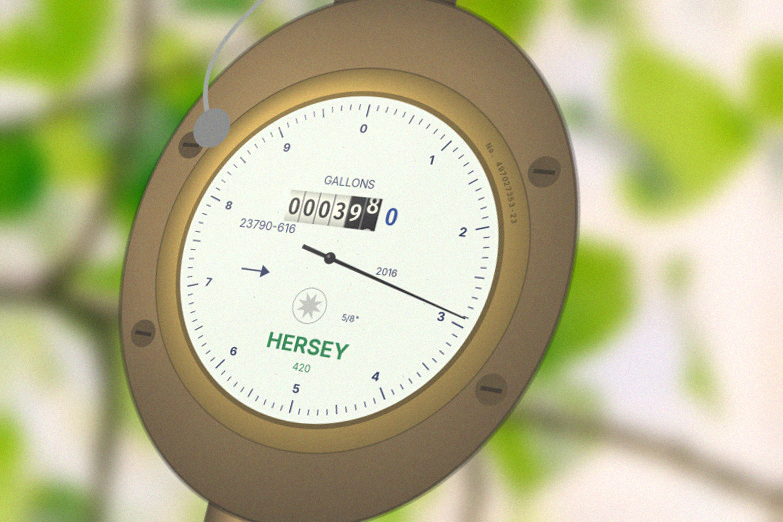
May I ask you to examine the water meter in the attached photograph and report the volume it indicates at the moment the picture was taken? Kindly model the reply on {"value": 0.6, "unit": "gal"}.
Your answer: {"value": 3982.9, "unit": "gal"}
